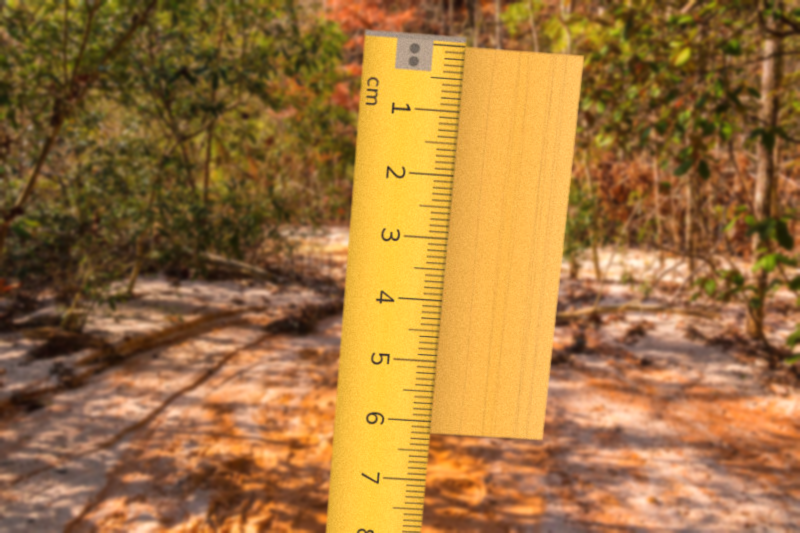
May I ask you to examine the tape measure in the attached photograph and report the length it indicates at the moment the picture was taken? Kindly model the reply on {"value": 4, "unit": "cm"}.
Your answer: {"value": 6.2, "unit": "cm"}
